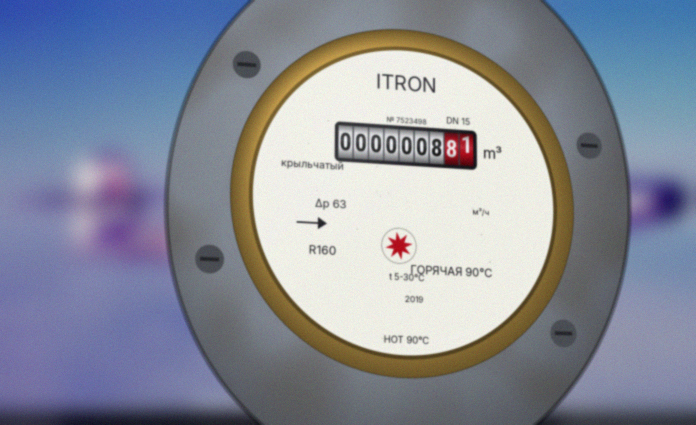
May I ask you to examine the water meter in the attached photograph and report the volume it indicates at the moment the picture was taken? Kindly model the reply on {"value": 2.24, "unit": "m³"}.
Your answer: {"value": 8.81, "unit": "m³"}
